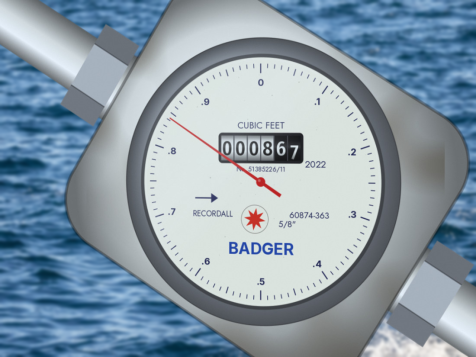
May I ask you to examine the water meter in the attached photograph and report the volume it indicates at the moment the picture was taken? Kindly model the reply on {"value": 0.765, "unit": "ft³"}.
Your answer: {"value": 866.84, "unit": "ft³"}
